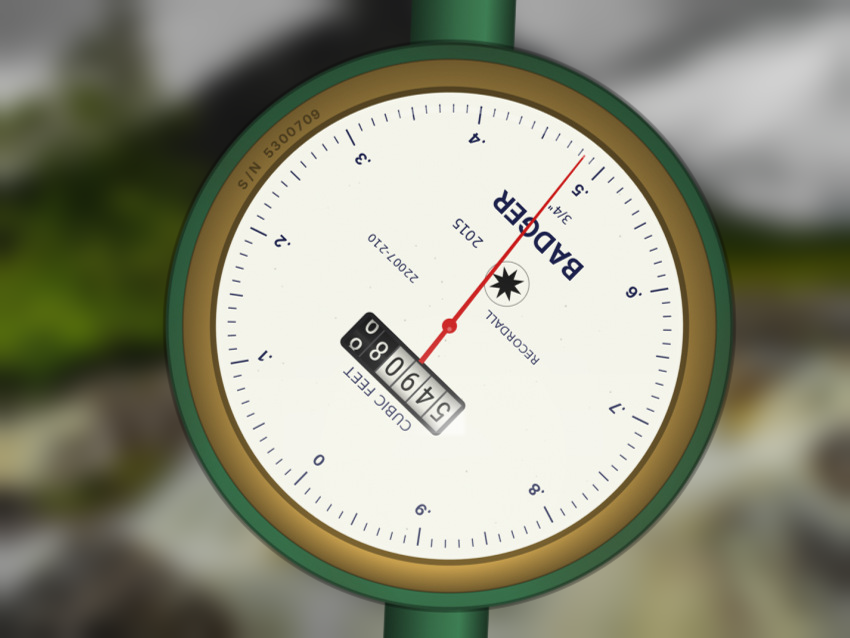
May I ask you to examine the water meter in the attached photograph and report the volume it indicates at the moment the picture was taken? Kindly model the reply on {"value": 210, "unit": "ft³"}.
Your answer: {"value": 549088.48, "unit": "ft³"}
